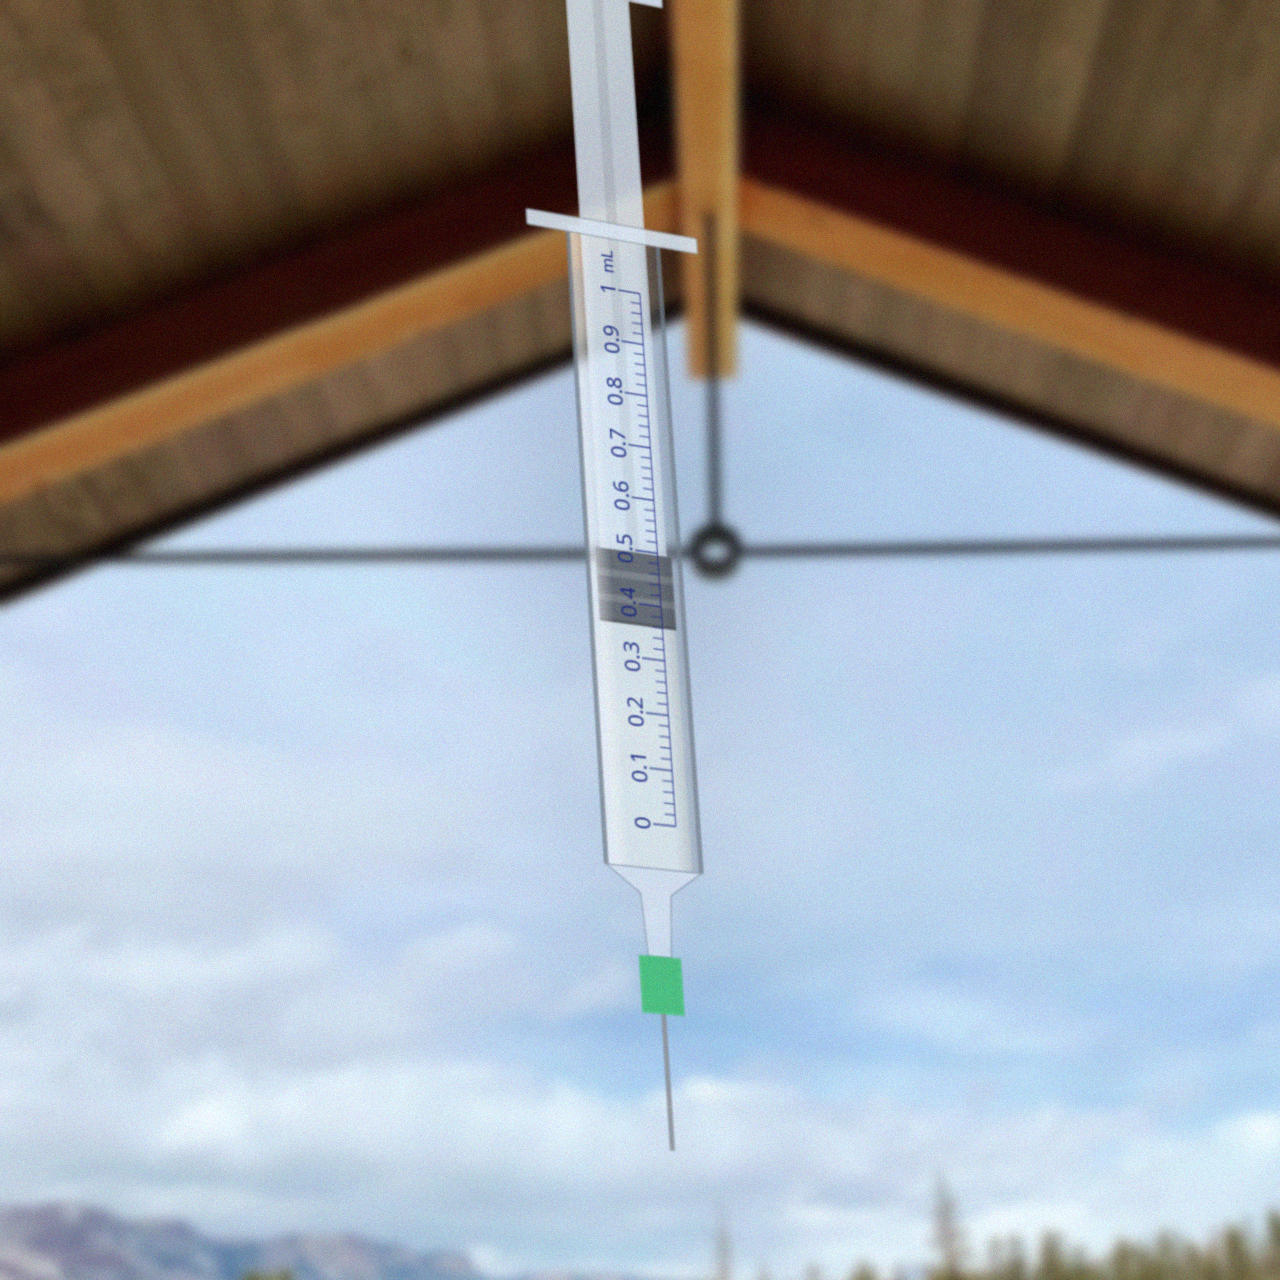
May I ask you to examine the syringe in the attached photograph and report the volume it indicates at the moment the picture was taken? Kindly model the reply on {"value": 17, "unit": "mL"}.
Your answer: {"value": 0.36, "unit": "mL"}
